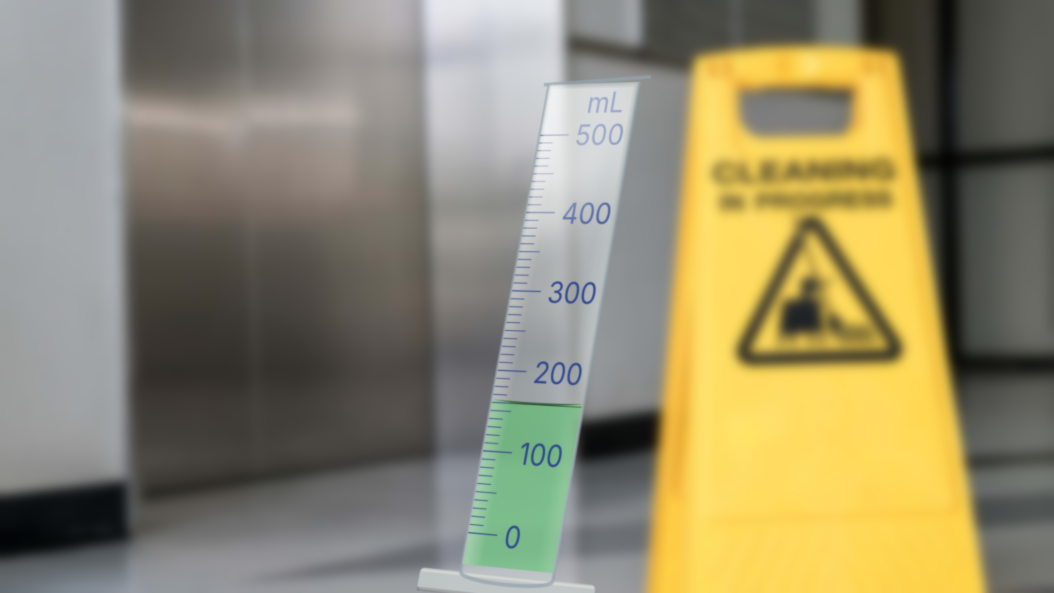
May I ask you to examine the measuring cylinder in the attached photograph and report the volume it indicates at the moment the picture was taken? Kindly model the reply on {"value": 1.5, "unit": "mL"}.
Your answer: {"value": 160, "unit": "mL"}
